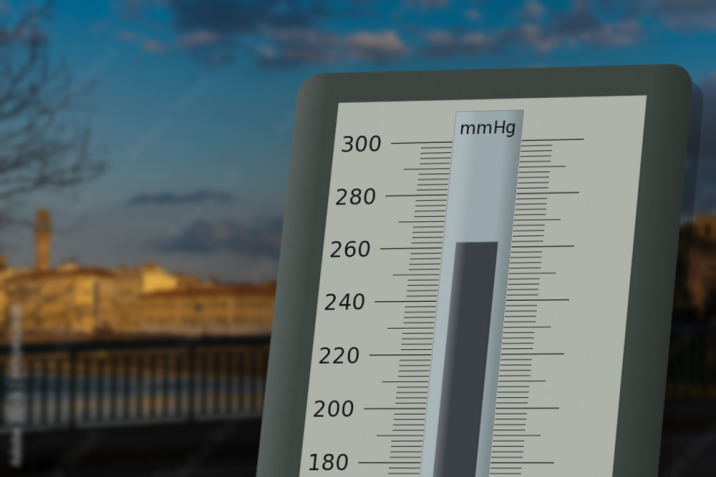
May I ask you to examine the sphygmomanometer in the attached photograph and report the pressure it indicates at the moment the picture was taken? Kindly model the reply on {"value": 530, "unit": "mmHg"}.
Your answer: {"value": 262, "unit": "mmHg"}
